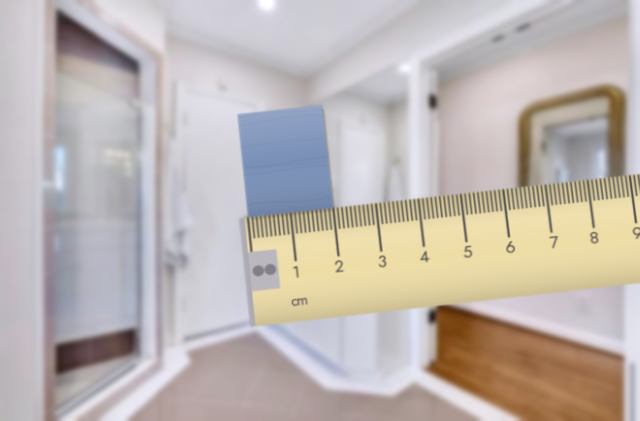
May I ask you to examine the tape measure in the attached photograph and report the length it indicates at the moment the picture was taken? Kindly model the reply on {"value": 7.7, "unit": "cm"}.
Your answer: {"value": 2, "unit": "cm"}
